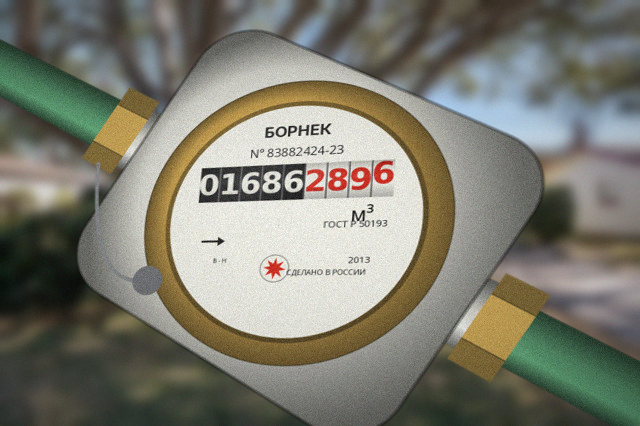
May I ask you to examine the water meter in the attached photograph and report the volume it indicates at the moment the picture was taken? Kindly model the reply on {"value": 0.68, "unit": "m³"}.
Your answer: {"value": 1686.2896, "unit": "m³"}
